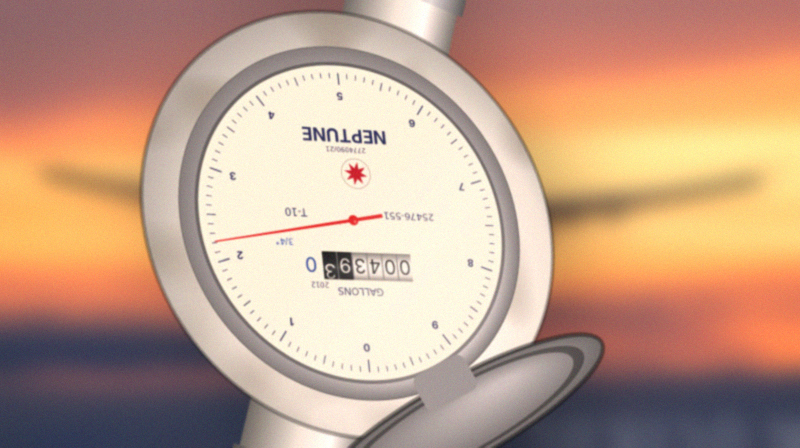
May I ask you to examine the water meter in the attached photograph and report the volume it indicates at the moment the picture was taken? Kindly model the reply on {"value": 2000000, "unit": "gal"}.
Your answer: {"value": 43932.2, "unit": "gal"}
